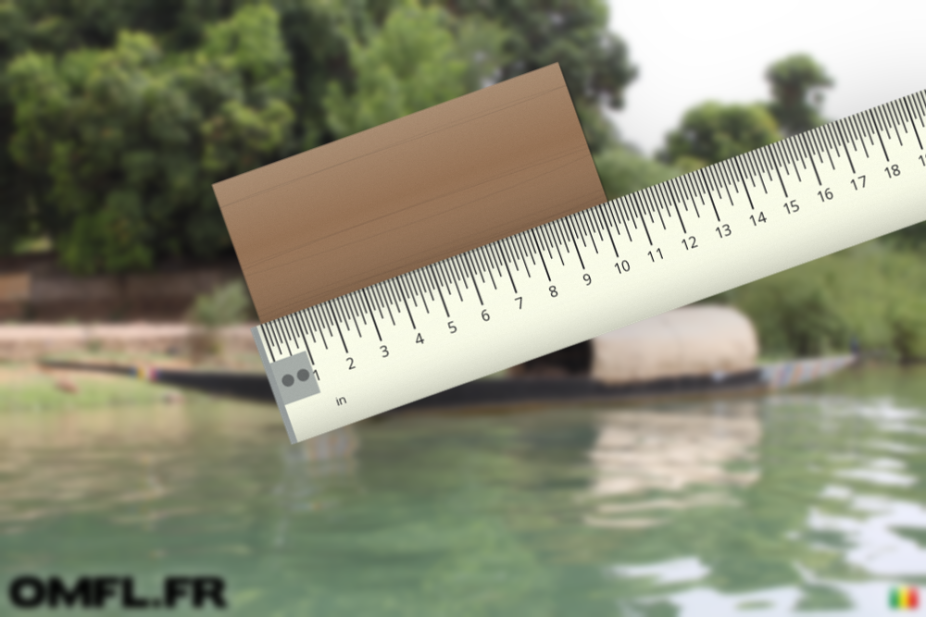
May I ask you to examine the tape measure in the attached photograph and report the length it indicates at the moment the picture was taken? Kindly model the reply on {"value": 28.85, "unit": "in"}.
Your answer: {"value": 10.25, "unit": "in"}
